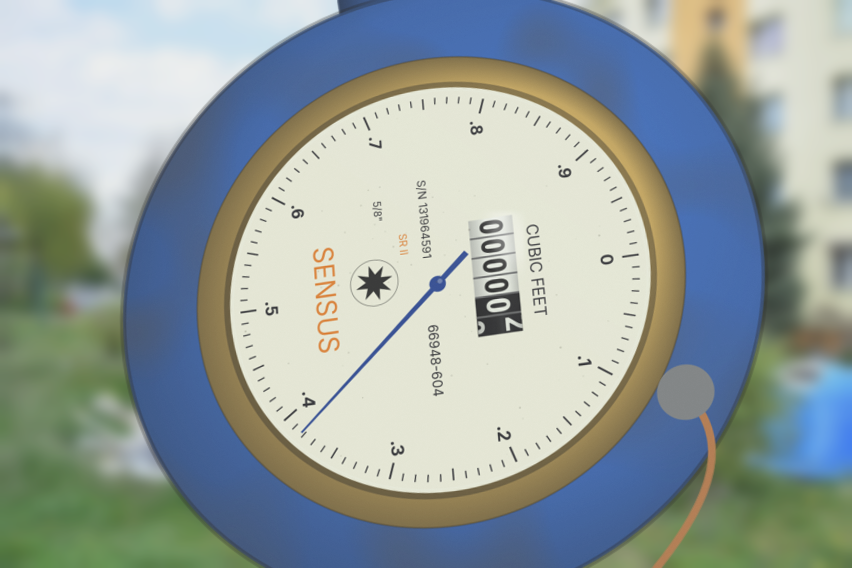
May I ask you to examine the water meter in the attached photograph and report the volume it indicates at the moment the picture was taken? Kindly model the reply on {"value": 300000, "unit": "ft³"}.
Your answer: {"value": 2.38, "unit": "ft³"}
